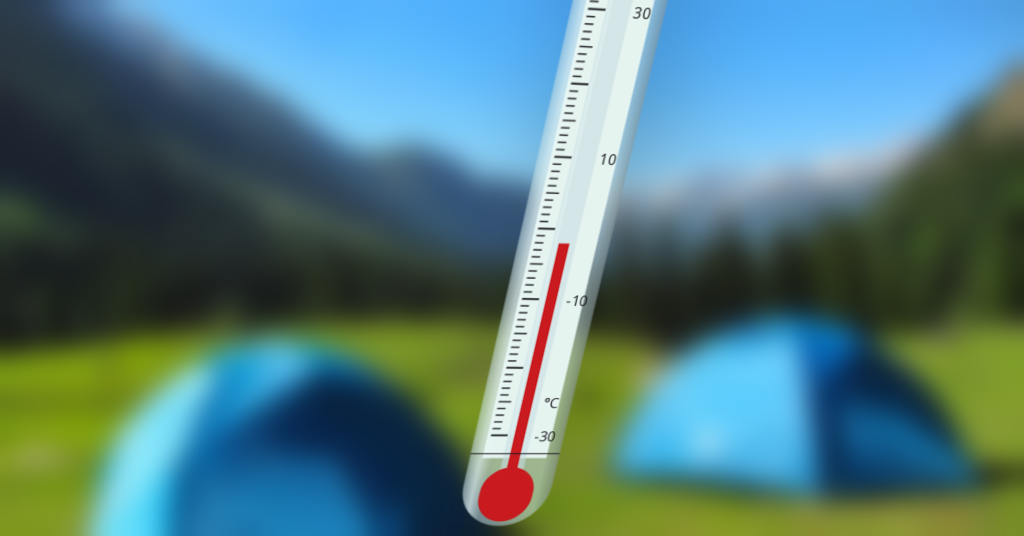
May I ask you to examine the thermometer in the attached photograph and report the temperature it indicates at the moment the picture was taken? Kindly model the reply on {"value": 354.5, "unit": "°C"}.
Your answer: {"value": -2, "unit": "°C"}
